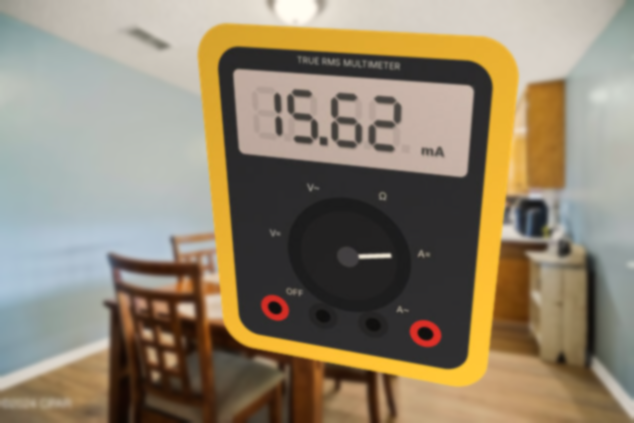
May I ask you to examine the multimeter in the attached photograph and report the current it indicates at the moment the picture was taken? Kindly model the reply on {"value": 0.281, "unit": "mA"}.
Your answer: {"value": 15.62, "unit": "mA"}
